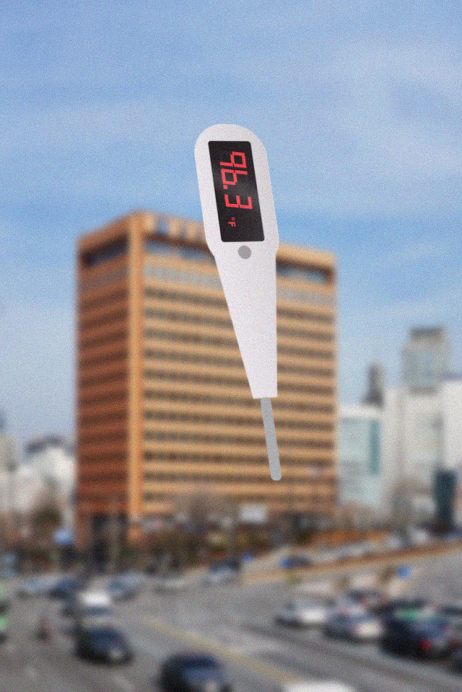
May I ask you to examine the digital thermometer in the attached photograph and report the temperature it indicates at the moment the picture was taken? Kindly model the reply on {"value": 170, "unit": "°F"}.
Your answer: {"value": 96.3, "unit": "°F"}
